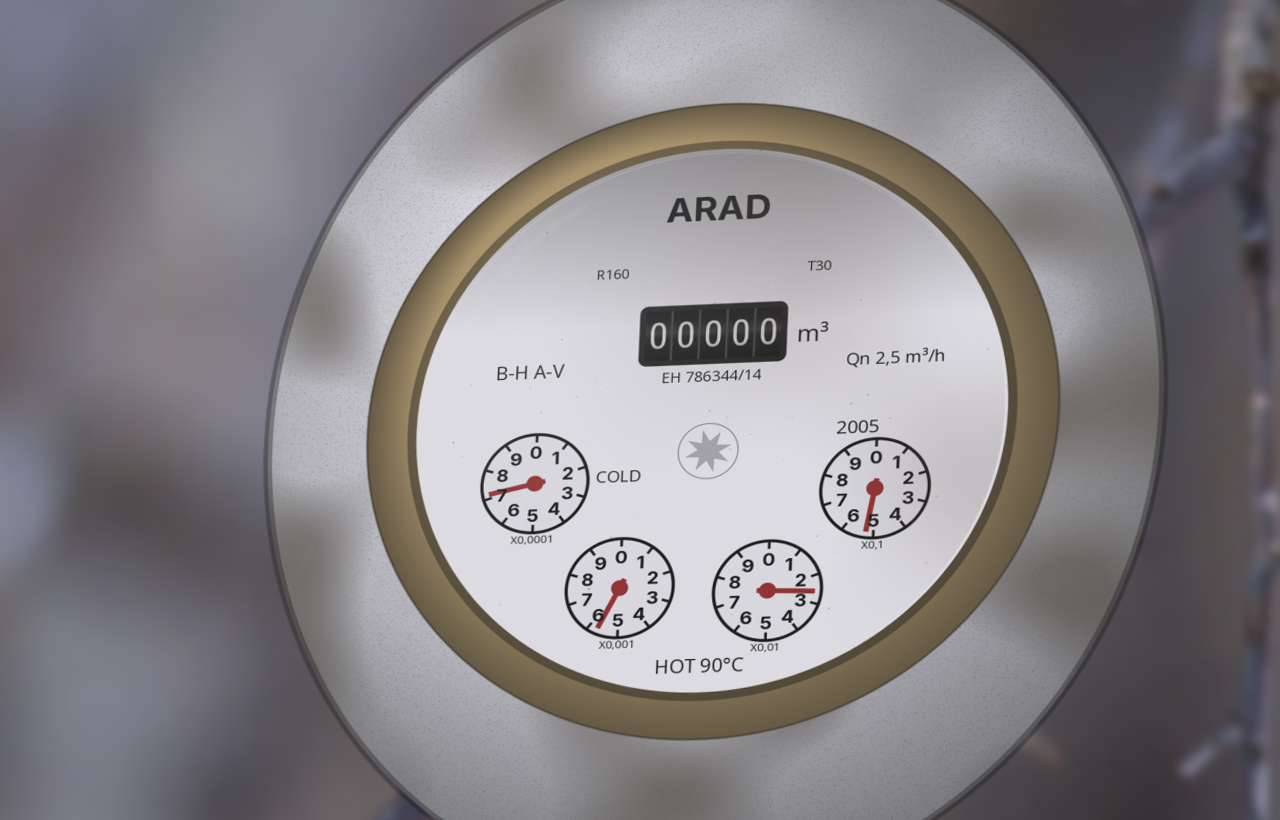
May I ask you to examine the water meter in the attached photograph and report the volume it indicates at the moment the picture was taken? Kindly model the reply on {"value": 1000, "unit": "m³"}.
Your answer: {"value": 0.5257, "unit": "m³"}
